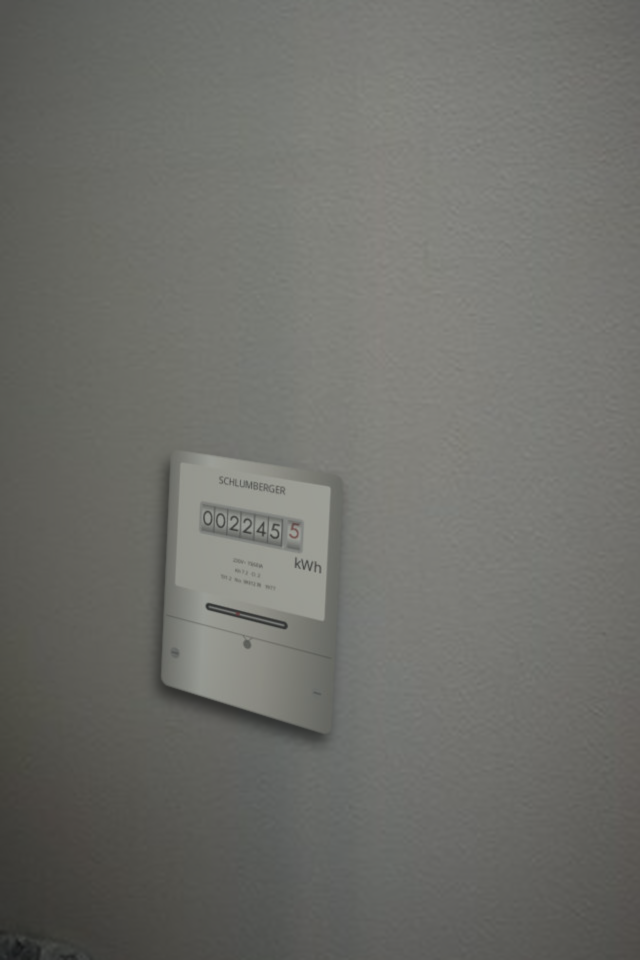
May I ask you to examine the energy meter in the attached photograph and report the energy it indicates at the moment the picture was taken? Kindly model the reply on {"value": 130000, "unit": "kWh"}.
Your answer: {"value": 2245.5, "unit": "kWh"}
